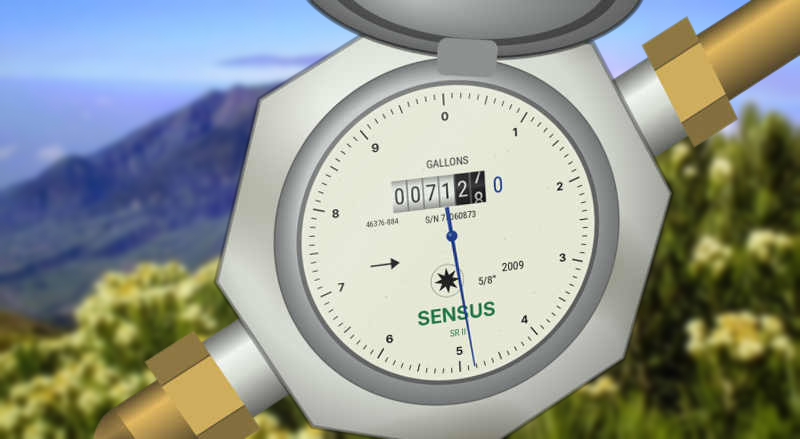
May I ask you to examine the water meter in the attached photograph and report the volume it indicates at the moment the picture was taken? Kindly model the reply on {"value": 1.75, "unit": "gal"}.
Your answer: {"value": 71274.8, "unit": "gal"}
